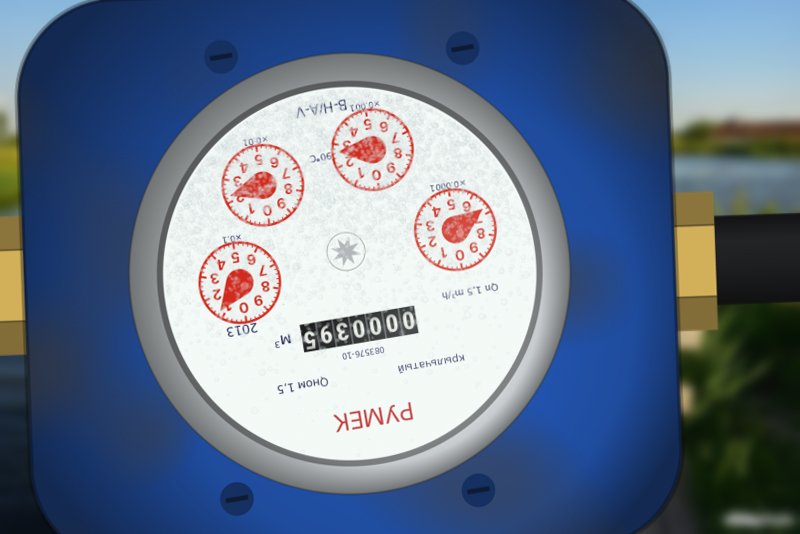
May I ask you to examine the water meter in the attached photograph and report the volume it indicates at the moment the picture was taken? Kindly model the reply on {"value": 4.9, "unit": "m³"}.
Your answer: {"value": 395.1226, "unit": "m³"}
